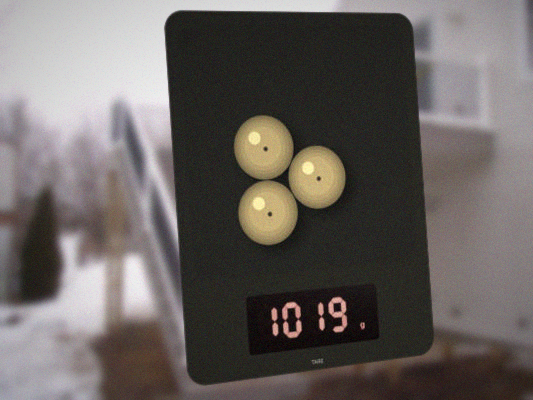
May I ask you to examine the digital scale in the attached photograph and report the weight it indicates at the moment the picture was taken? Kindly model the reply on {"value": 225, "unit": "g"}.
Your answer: {"value": 1019, "unit": "g"}
